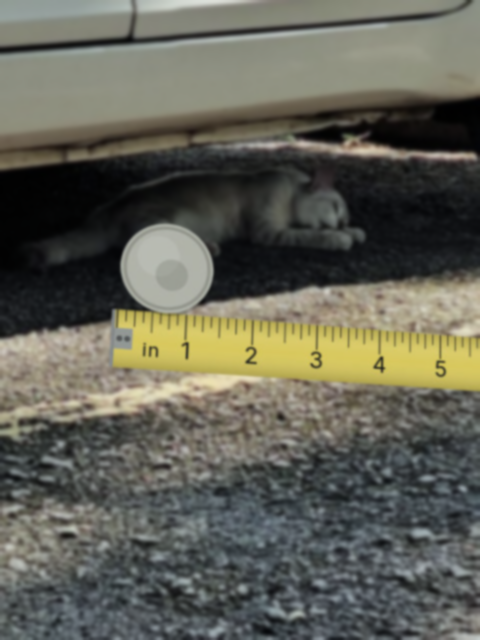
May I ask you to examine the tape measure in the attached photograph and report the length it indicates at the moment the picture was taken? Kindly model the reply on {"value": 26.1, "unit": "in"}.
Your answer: {"value": 1.375, "unit": "in"}
